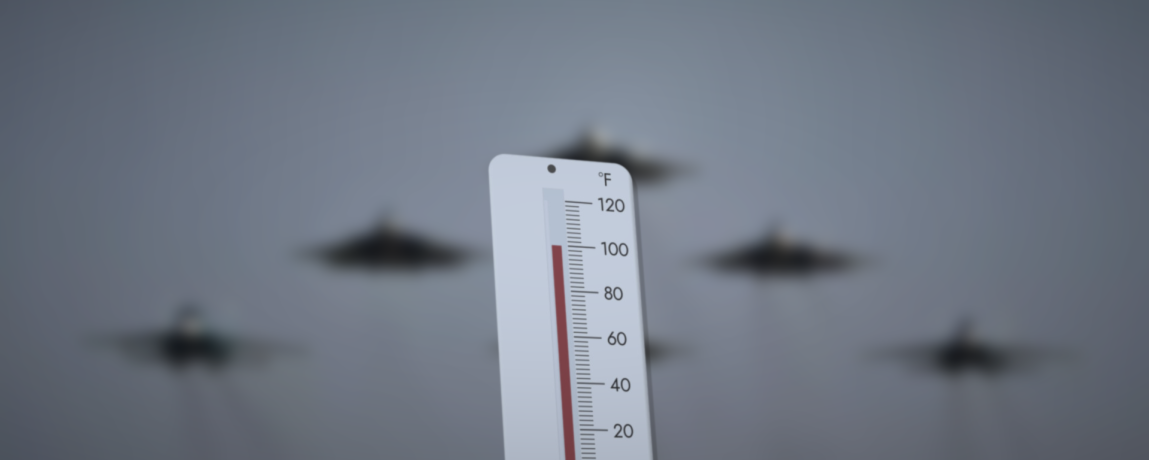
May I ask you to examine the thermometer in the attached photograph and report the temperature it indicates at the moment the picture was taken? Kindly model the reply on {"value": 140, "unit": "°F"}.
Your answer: {"value": 100, "unit": "°F"}
